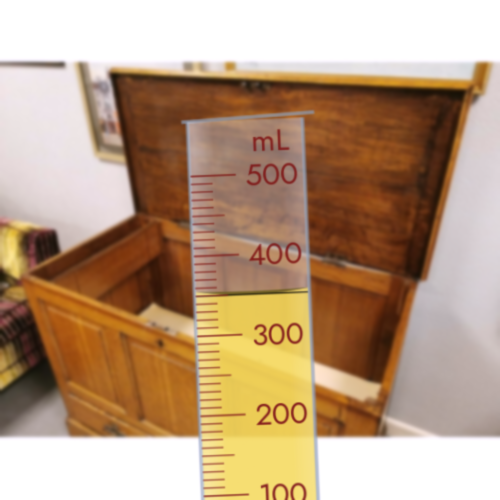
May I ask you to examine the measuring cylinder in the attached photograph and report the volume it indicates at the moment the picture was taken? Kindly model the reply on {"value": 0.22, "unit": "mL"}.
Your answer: {"value": 350, "unit": "mL"}
